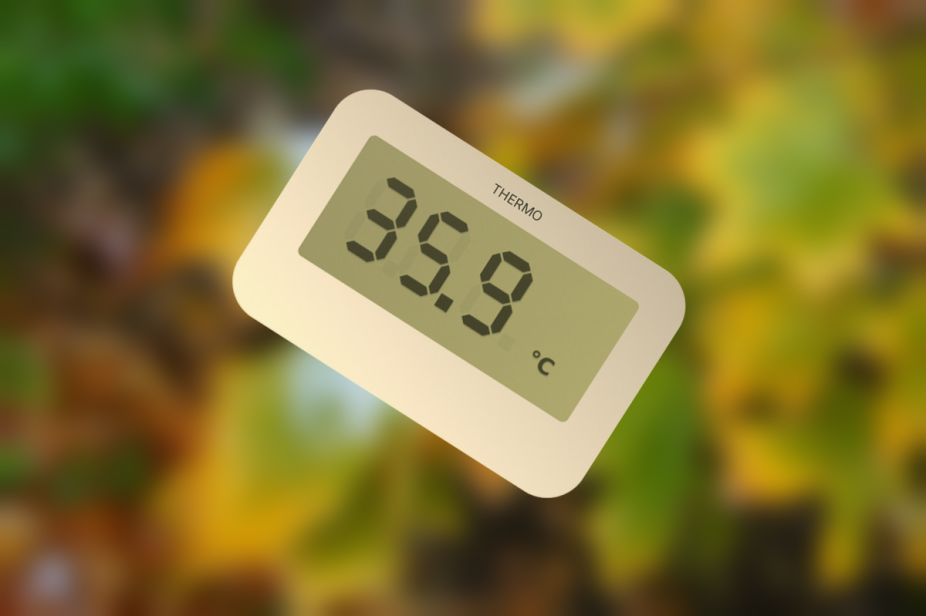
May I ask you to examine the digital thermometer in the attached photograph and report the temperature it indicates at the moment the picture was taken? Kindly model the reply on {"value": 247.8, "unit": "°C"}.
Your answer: {"value": 35.9, "unit": "°C"}
